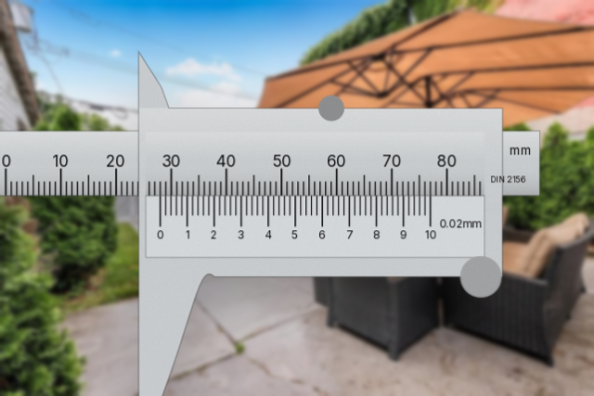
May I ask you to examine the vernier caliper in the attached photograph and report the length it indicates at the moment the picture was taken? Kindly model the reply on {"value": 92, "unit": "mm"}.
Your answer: {"value": 28.0, "unit": "mm"}
